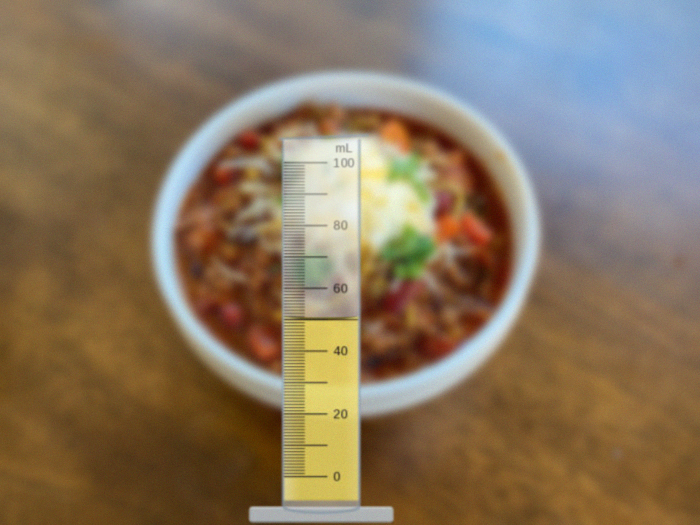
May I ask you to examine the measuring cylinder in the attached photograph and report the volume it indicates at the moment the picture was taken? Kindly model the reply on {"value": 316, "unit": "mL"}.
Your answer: {"value": 50, "unit": "mL"}
